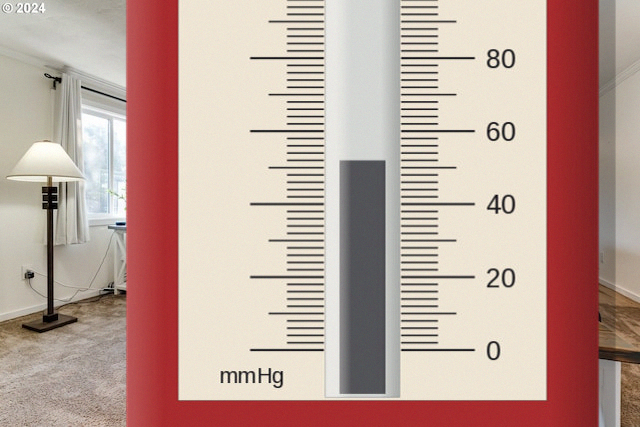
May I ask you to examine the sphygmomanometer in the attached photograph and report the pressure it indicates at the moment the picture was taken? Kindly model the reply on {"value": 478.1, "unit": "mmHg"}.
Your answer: {"value": 52, "unit": "mmHg"}
